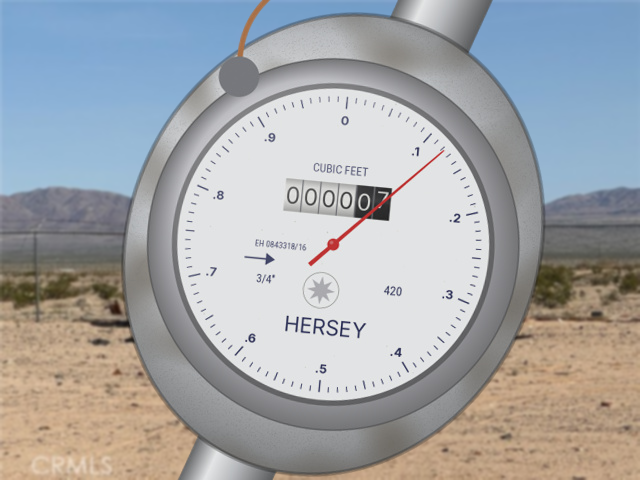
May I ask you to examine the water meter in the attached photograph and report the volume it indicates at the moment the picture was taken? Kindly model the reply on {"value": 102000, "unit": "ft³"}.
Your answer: {"value": 7.12, "unit": "ft³"}
